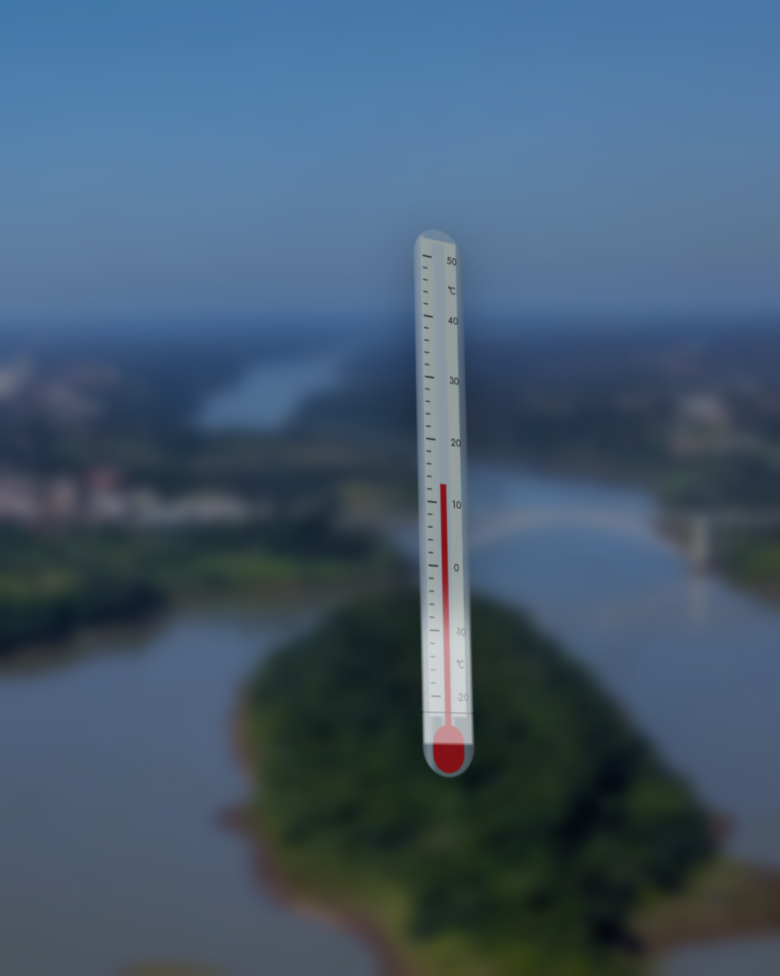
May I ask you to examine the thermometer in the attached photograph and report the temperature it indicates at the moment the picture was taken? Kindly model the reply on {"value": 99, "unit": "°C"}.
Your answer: {"value": 13, "unit": "°C"}
